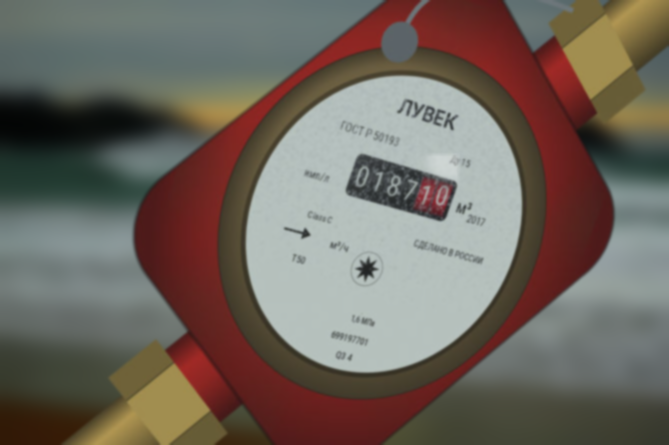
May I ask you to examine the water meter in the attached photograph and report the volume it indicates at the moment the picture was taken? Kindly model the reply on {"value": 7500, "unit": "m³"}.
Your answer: {"value": 187.10, "unit": "m³"}
